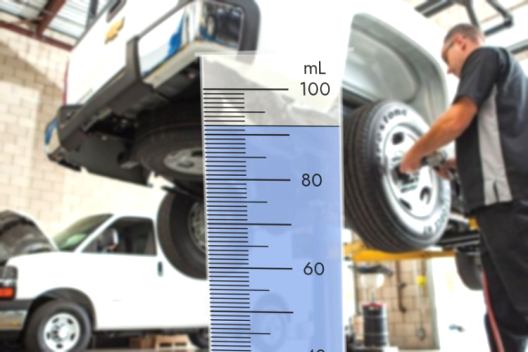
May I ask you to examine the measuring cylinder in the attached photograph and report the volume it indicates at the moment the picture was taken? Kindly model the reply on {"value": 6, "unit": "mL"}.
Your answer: {"value": 92, "unit": "mL"}
